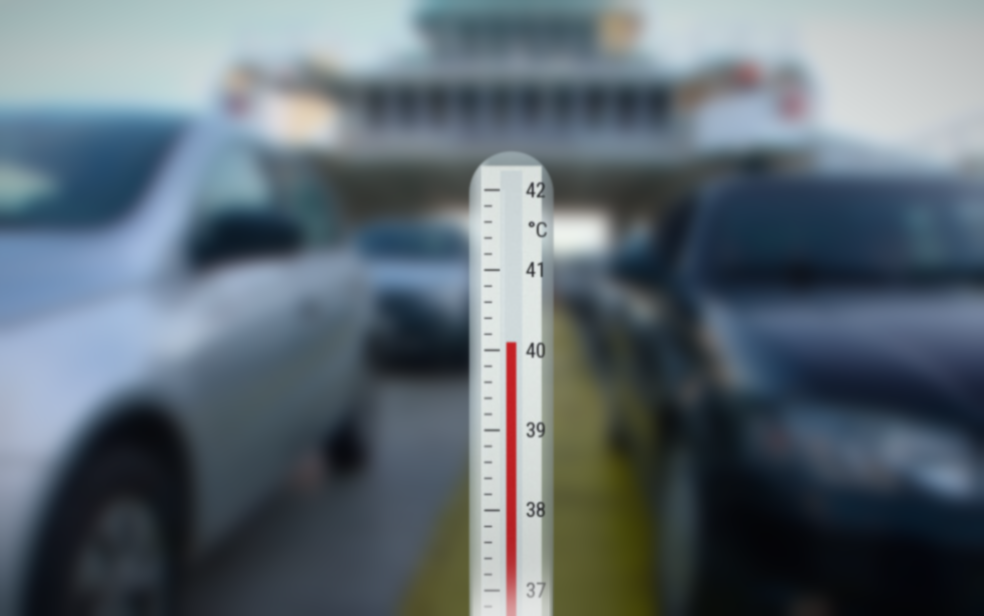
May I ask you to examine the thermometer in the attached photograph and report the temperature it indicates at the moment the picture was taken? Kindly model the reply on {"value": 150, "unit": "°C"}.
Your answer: {"value": 40.1, "unit": "°C"}
